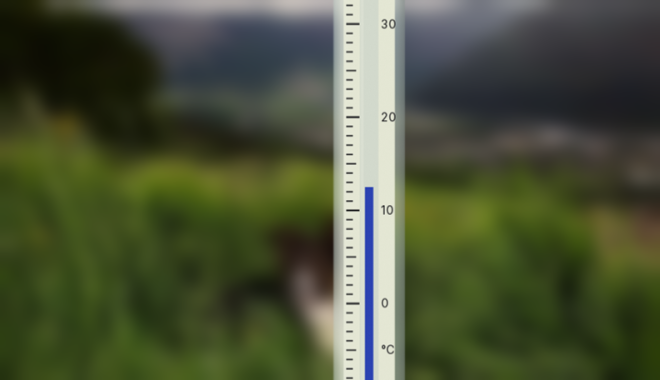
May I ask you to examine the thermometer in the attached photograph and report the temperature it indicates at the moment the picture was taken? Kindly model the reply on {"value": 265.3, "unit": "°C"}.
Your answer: {"value": 12.5, "unit": "°C"}
